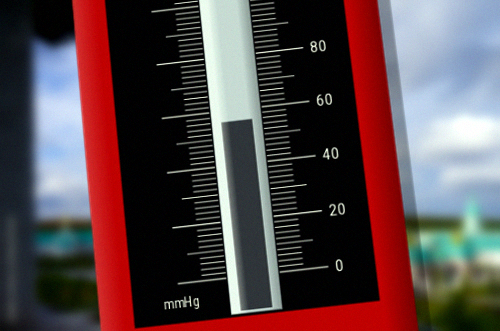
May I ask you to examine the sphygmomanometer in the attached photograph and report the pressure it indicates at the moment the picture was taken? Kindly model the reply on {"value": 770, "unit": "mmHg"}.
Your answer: {"value": 56, "unit": "mmHg"}
